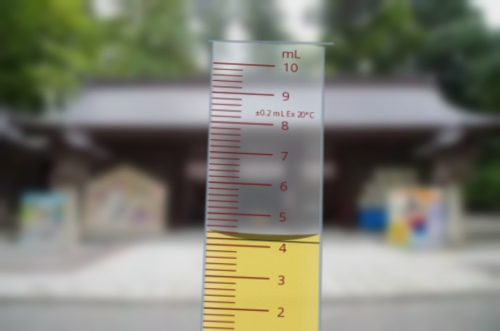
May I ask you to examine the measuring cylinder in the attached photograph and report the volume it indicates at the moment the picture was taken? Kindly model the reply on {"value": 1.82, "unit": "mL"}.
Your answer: {"value": 4.2, "unit": "mL"}
